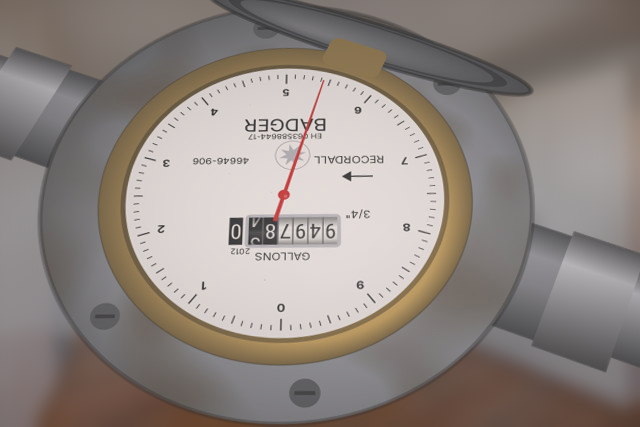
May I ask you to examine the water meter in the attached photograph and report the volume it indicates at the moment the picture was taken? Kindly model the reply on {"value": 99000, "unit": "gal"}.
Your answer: {"value": 9497835.4, "unit": "gal"}
